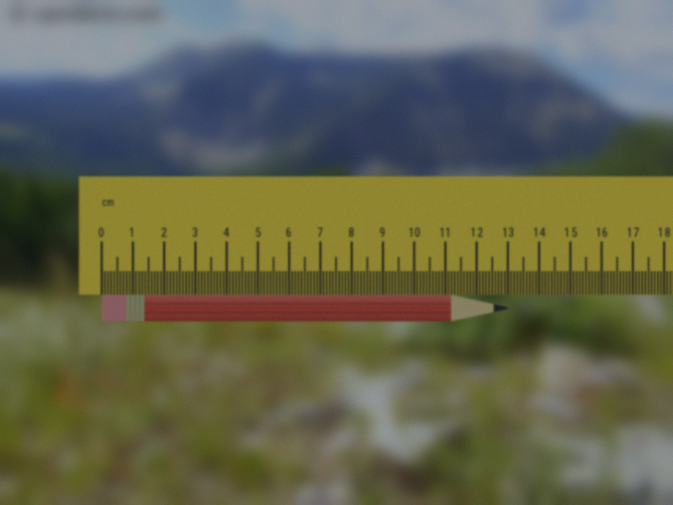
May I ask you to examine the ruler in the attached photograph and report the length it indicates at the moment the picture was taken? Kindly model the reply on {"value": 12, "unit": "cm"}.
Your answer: {"value": 13, "unit": "cm"}
